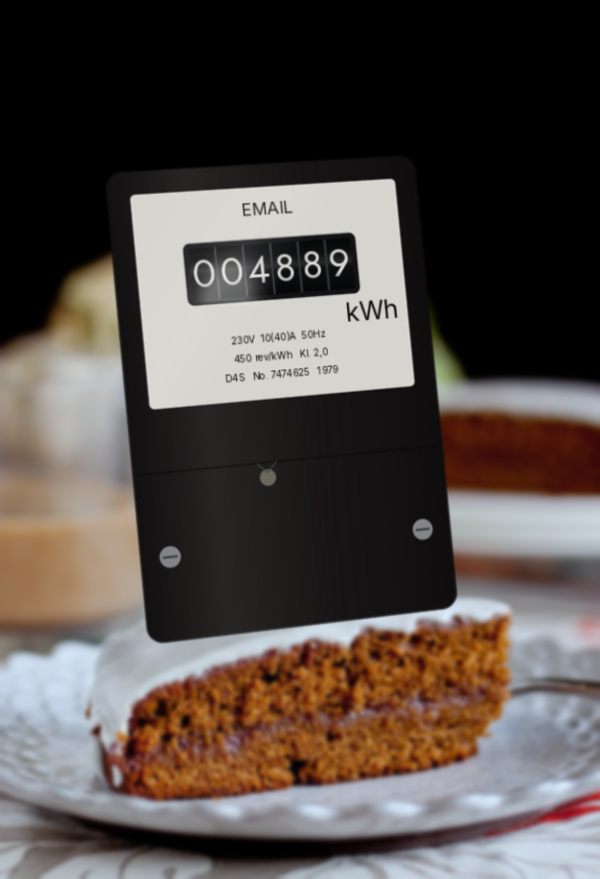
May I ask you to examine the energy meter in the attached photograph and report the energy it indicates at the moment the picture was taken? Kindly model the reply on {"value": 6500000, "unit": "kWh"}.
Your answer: {"value": 4889, "unit": "kWh"}
